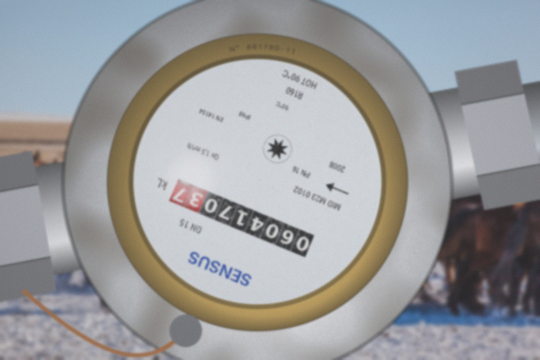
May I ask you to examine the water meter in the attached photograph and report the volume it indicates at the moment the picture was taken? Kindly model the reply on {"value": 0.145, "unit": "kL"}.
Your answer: {"value": 604170.37, "unit": "kL"}
